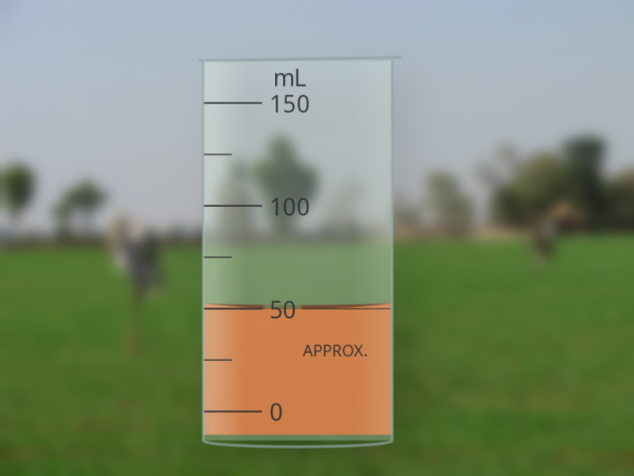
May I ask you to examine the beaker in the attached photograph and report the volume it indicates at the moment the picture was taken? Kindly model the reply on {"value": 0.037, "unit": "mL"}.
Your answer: {"value": 50, "unit": "mL"}
